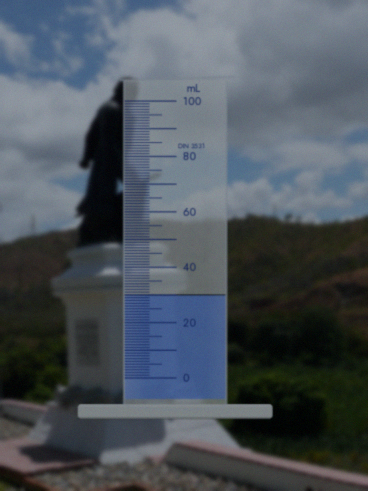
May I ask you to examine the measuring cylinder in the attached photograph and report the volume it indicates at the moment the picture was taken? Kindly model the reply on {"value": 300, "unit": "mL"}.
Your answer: {"value": 30, "unit": "mL"}
